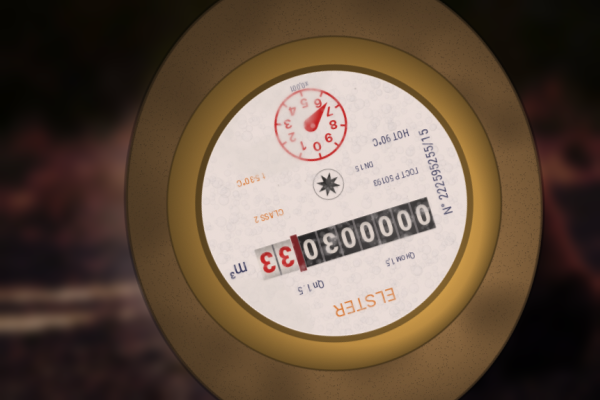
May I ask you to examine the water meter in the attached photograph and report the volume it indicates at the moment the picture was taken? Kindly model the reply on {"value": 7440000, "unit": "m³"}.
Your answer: {"value": 30.336, "unit": "m³"}
